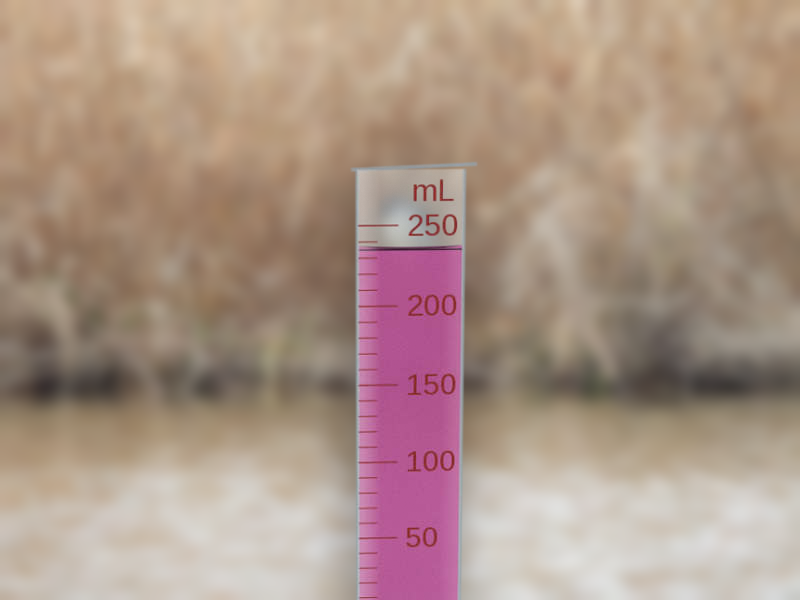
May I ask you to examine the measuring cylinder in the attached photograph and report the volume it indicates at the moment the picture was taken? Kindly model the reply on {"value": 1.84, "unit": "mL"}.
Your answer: {"value": 235, "unit": "mL"}
